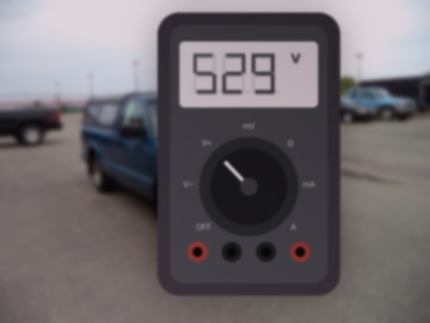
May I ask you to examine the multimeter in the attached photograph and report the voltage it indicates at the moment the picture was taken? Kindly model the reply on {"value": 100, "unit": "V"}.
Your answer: {"value": 529, "unit": "V"}
